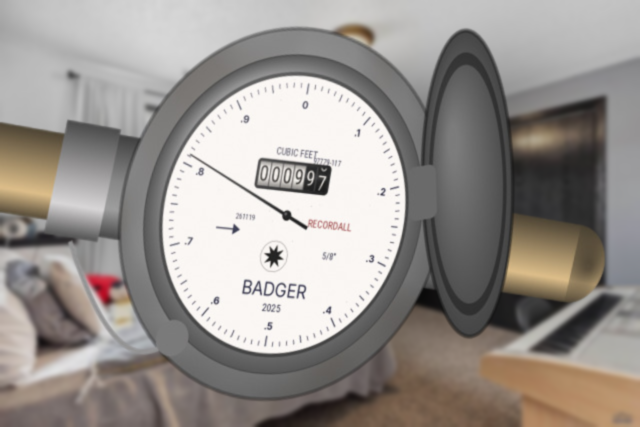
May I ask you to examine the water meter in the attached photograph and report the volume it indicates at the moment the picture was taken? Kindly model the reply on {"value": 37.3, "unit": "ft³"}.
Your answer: {"value": 996.81, "unit": "ft³"}
